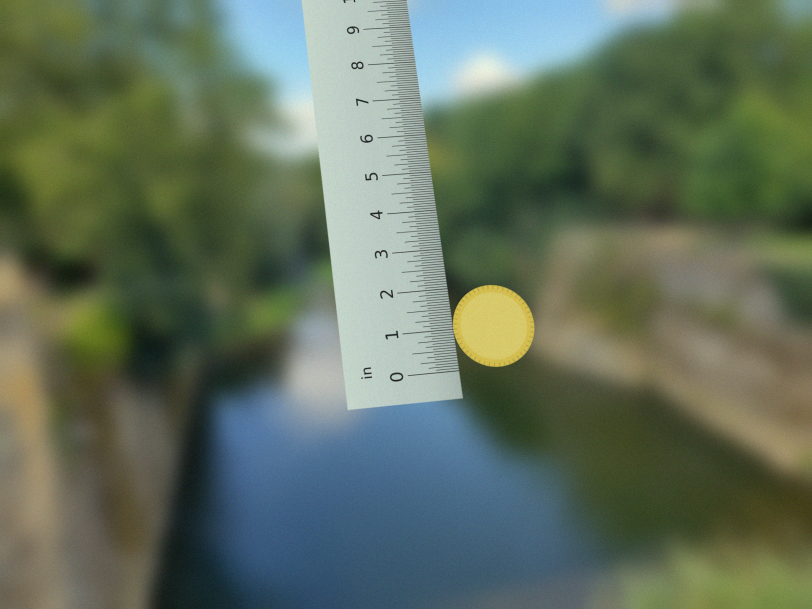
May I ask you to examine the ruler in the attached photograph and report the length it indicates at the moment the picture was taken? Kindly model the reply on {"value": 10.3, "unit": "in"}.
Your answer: {"value": 2, "unit": "in"}
